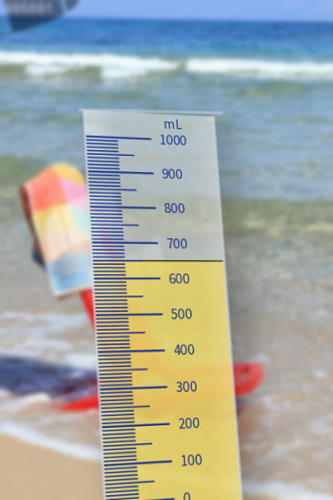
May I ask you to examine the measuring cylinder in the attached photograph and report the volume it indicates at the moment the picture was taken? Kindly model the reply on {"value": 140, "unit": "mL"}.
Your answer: {"value": 650, "unit": "mL"}
